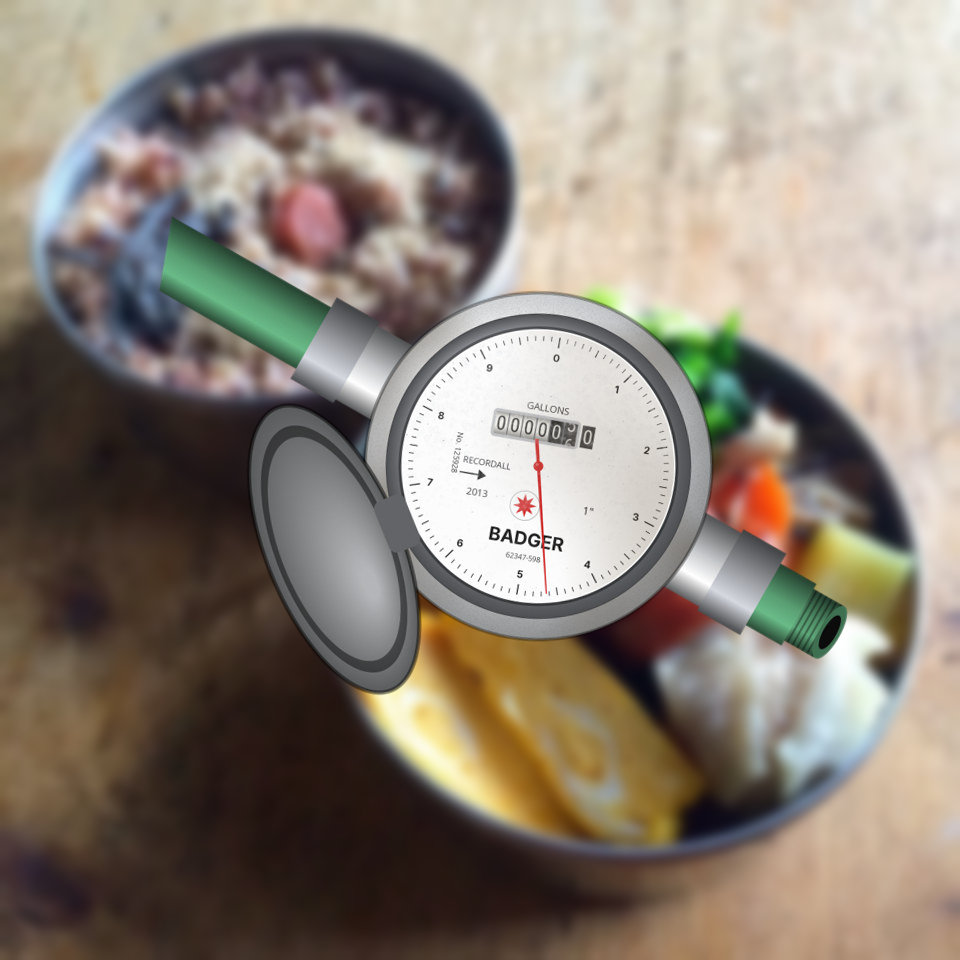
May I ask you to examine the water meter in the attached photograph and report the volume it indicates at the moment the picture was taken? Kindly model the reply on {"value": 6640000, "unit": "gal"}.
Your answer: {"value": 54.6, "unit": "gal"}
